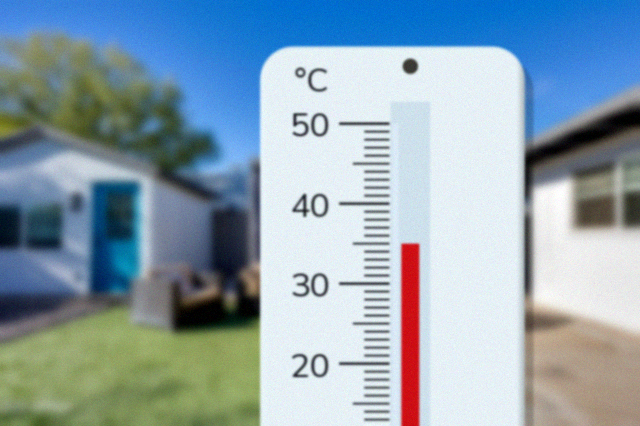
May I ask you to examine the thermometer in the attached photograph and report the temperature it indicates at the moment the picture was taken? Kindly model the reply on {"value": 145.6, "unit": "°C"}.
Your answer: {"value": 35, "unit": "°C"}
